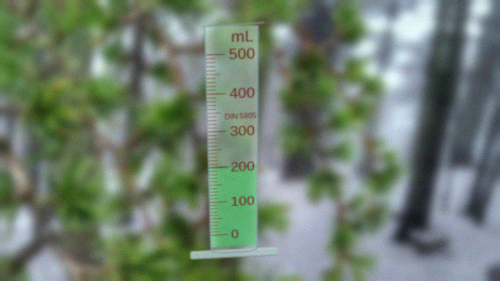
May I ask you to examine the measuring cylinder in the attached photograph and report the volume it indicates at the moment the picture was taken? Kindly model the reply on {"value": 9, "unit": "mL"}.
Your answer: {"value": 200, "unit": "mL"}
